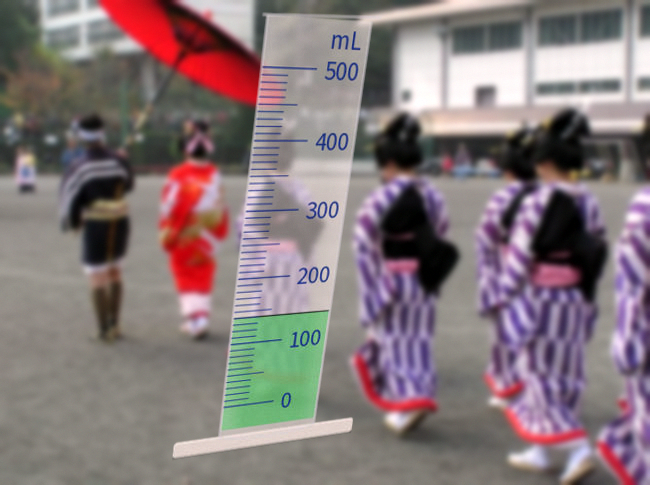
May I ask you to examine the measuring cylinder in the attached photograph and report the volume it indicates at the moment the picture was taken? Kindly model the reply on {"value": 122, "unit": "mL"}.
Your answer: {"value": 140, "unit": "mL"}
